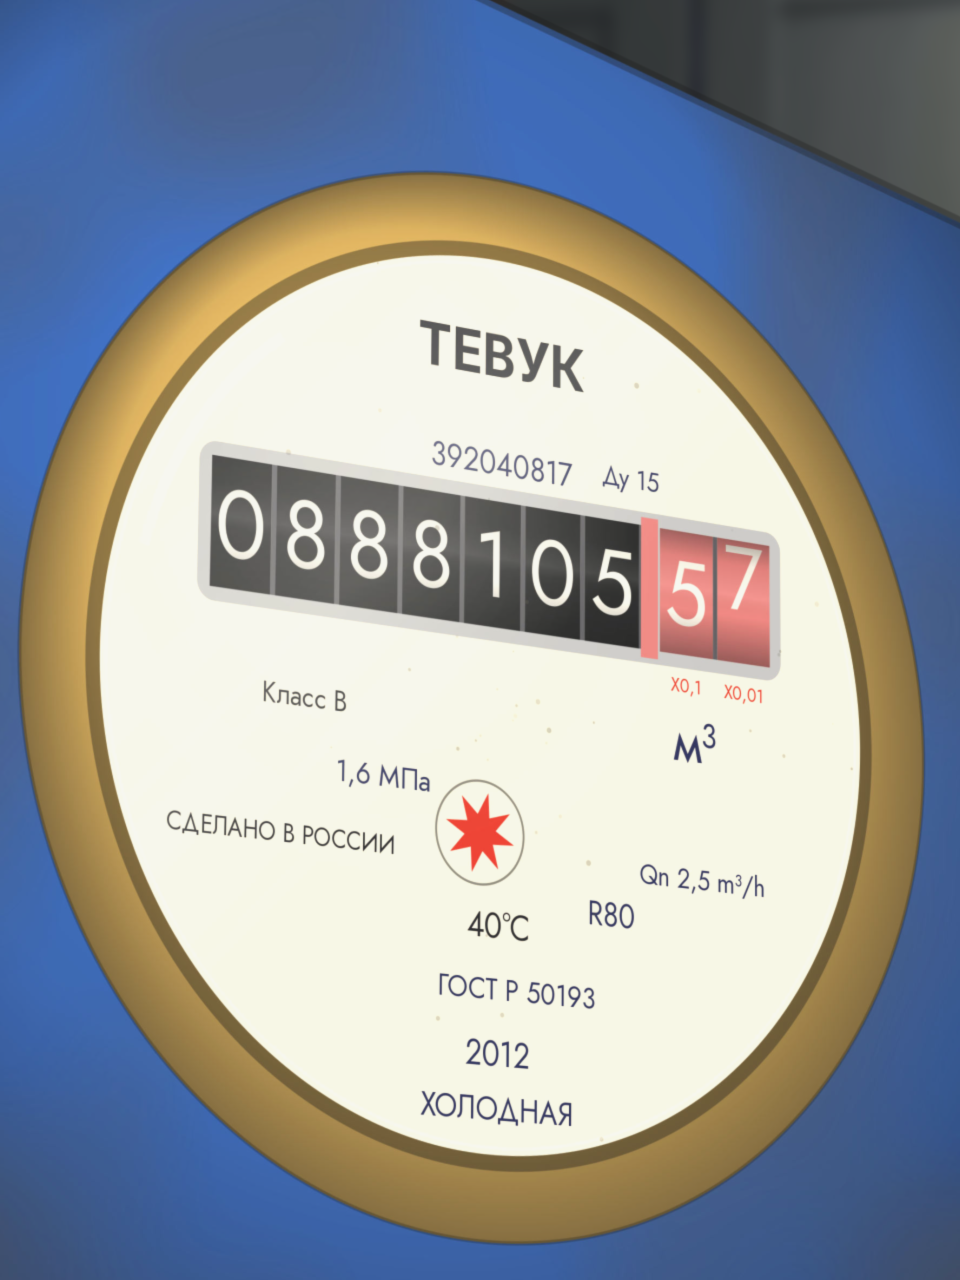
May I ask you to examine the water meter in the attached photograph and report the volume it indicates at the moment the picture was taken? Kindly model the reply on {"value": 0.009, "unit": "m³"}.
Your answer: {"value": 888105.57, "unit": "m³"}
